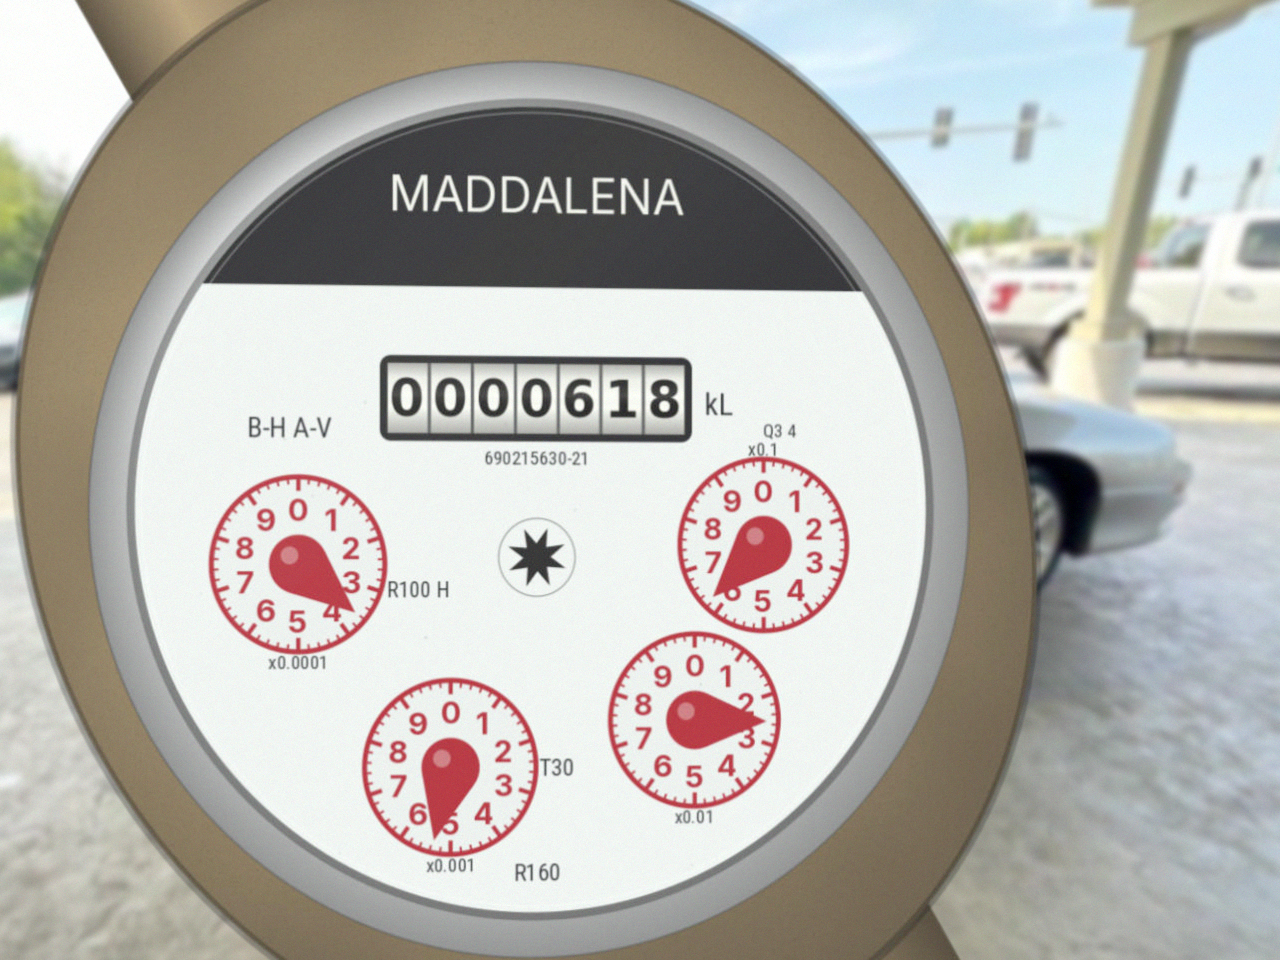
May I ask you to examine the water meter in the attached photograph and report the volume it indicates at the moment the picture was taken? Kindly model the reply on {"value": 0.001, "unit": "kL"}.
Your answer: {"value": 618.6253, "unit": "kL"}
